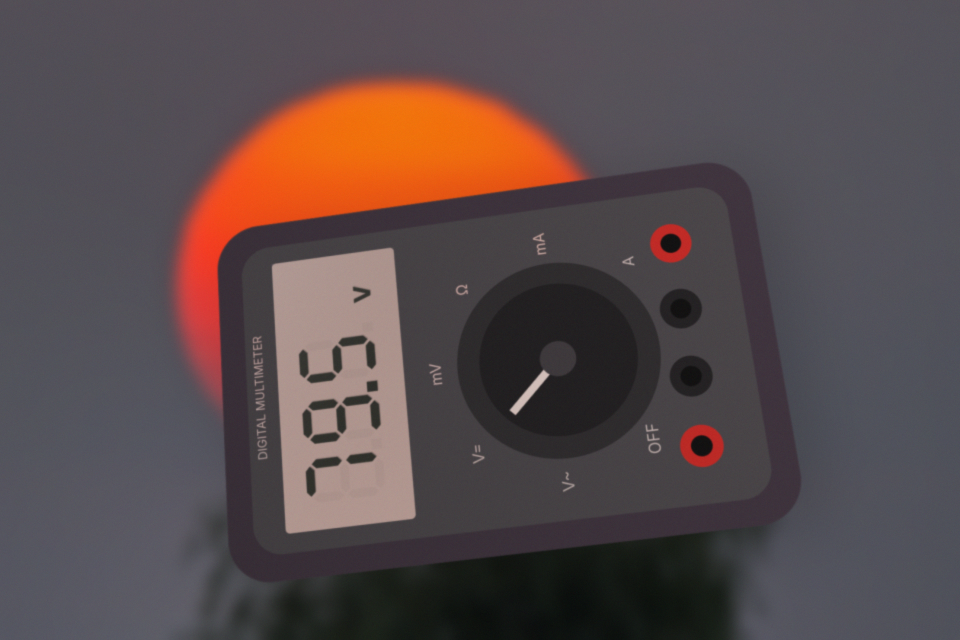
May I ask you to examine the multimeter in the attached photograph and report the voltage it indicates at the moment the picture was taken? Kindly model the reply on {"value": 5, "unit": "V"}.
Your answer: {"value": 79.5, "unit": "V"}
